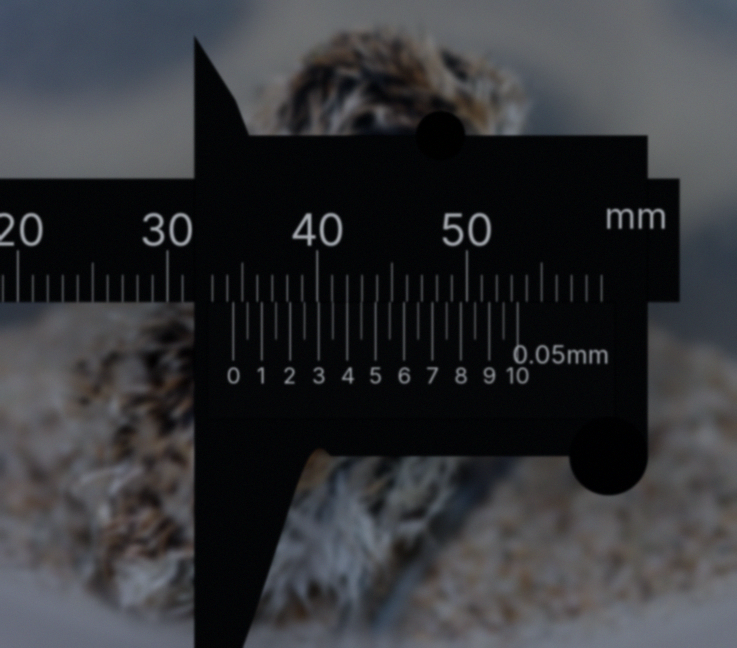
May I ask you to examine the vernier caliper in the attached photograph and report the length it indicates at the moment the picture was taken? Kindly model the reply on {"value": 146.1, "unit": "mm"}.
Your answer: {"value": 34.4, "unit": "mm"}
